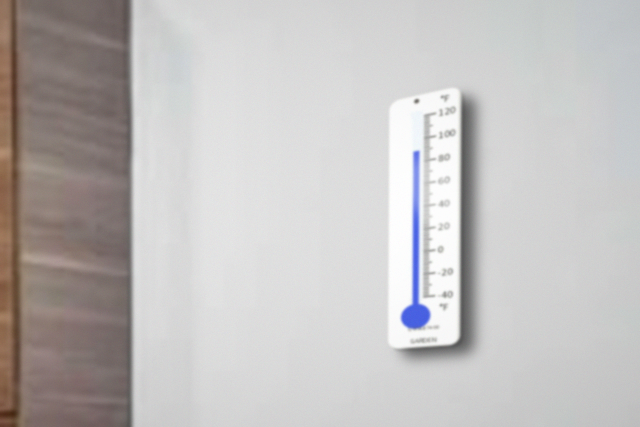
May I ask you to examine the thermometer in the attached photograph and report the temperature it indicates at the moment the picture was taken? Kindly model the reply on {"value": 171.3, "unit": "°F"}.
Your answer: {"value": 90, "unit": "°F"}
